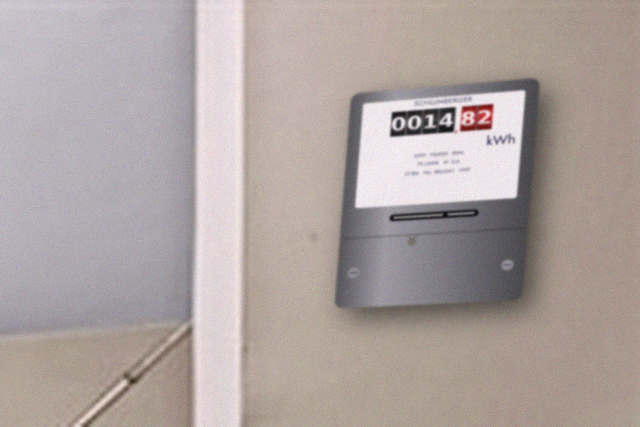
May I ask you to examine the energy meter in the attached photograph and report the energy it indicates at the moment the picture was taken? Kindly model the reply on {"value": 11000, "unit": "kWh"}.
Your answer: {"value": 14.82, "unit": "kWh"}
